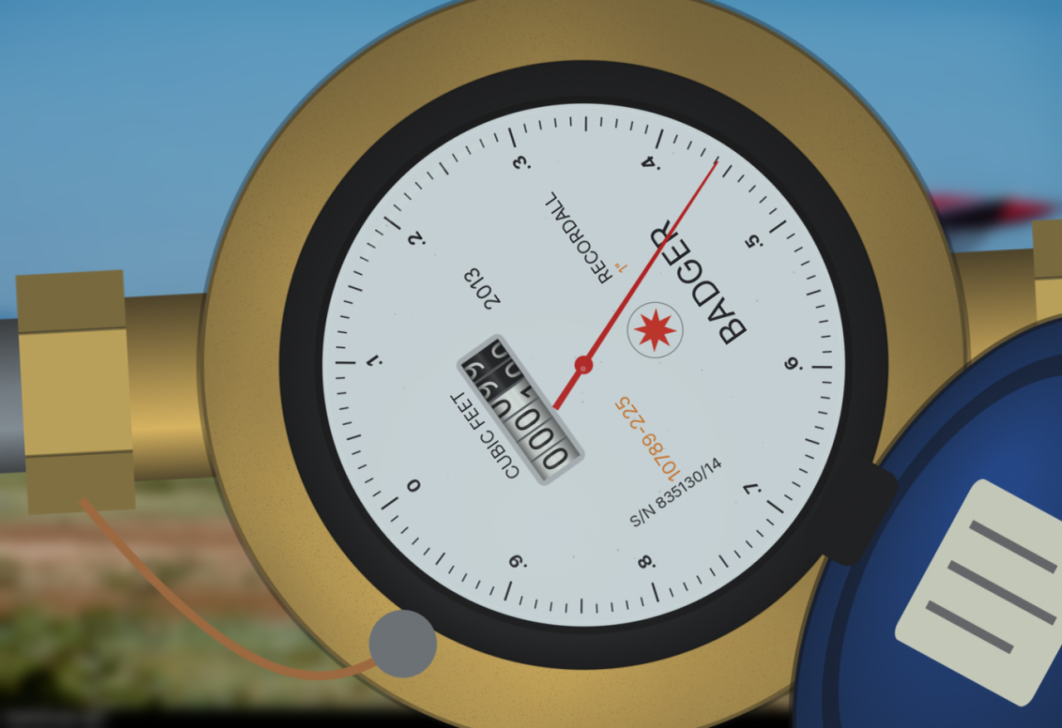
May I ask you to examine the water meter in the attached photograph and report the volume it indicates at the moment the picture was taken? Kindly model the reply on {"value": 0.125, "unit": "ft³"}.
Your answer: {"value": 99.44, "unit": "ft³"}
